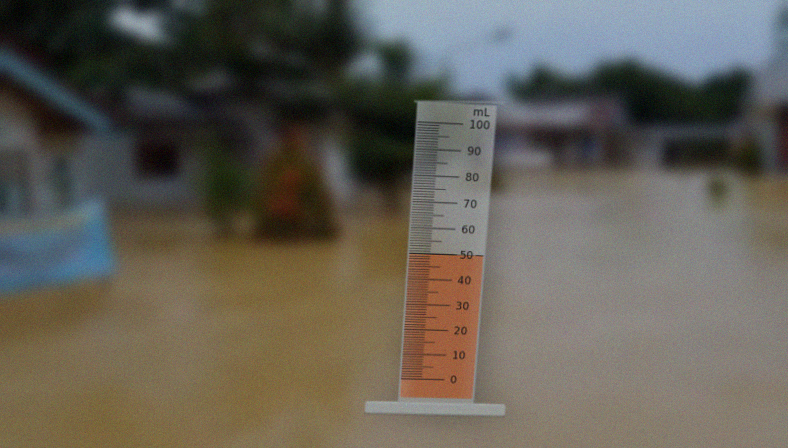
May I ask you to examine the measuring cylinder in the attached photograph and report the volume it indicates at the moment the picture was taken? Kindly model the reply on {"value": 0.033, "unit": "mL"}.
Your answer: {"value": 50, "unit": "mL"}
